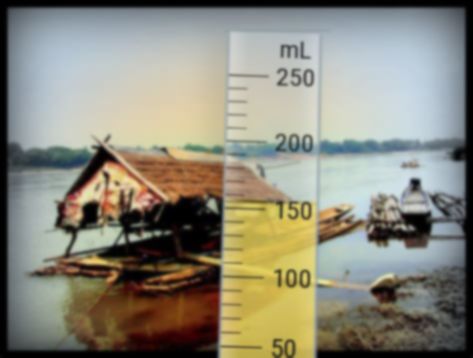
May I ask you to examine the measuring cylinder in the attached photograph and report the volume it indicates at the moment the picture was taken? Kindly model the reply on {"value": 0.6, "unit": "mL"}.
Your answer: {"value": 155, "unit": "mL"}
